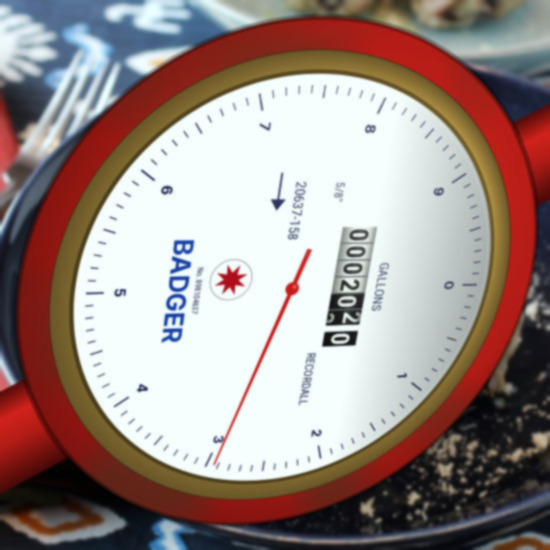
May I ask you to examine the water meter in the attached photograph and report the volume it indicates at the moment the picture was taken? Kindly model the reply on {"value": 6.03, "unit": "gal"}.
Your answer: {"value": 2022.9, "unit": "gal"}
